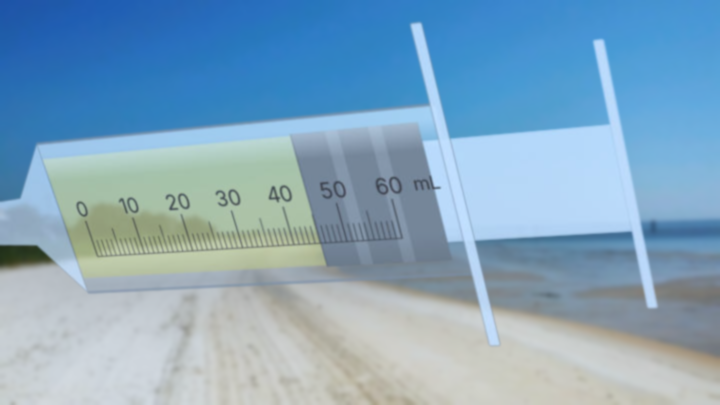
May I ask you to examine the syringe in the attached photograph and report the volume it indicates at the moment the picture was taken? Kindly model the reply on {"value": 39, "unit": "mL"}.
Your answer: {"value": 45, "unit": "mL"}
